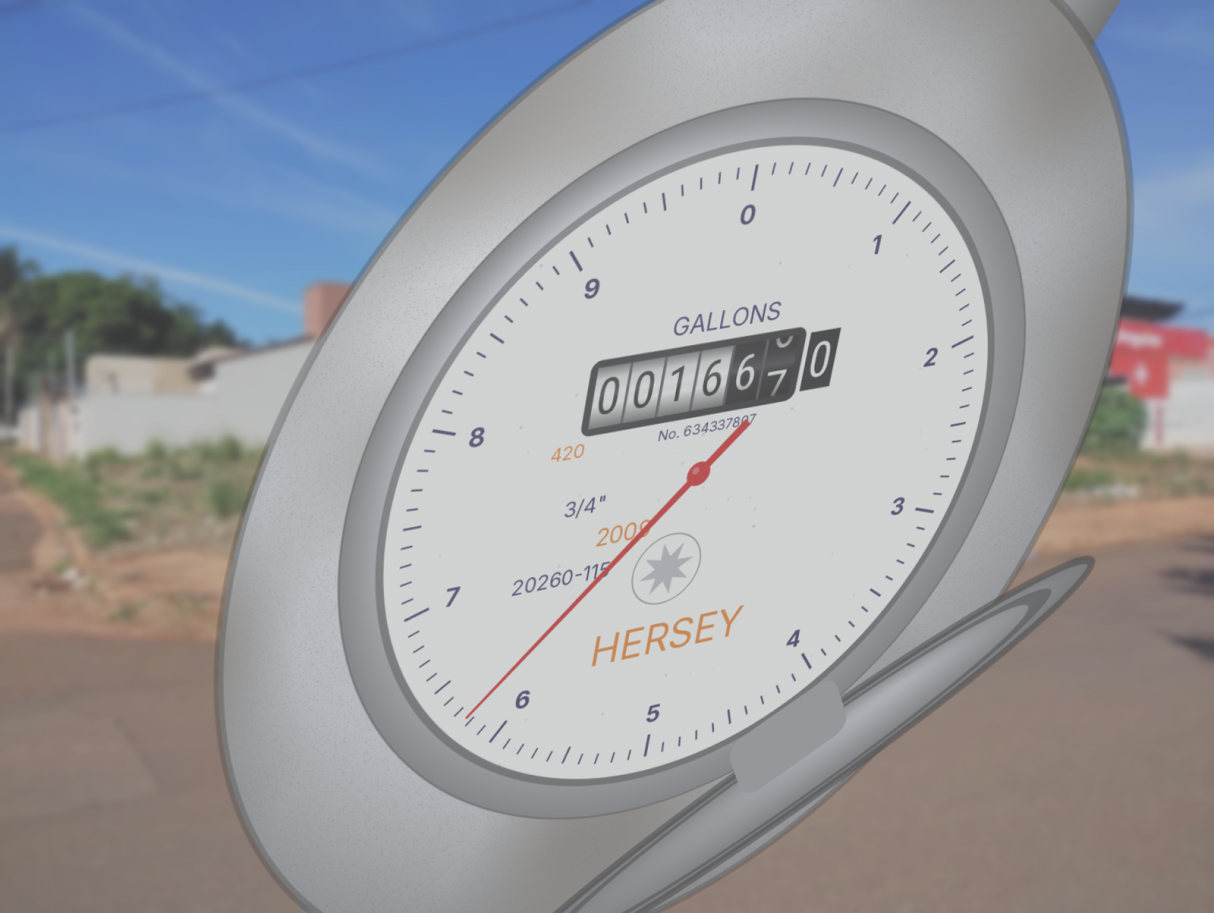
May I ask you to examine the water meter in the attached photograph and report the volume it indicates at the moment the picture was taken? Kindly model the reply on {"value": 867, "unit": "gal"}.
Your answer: {"value": 16666.2, "unit": "gal"}
